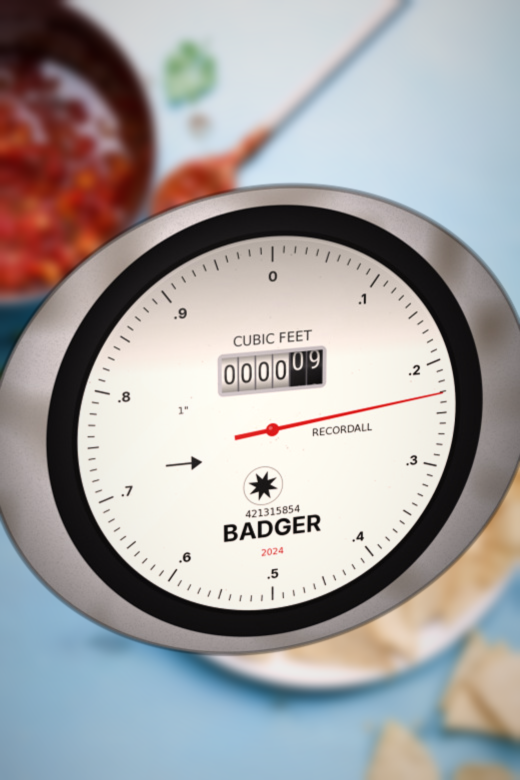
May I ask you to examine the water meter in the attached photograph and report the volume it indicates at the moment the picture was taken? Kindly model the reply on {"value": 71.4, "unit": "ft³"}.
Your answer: {"value": 9.23, "unit": "ft³"}
